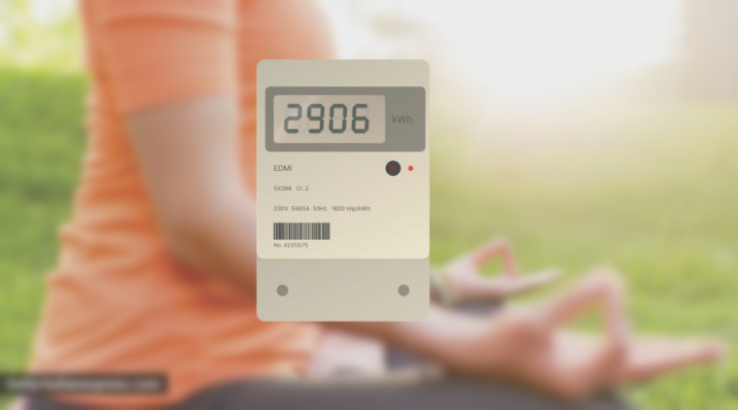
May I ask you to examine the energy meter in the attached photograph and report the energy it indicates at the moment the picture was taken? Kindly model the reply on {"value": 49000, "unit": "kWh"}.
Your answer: {"value": 2906, "unit": "kWh"}
